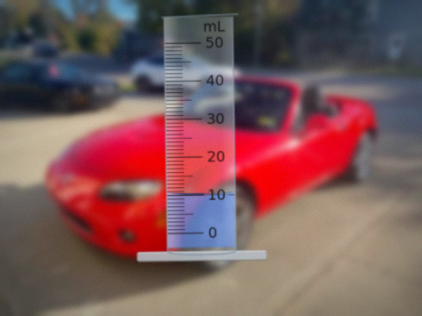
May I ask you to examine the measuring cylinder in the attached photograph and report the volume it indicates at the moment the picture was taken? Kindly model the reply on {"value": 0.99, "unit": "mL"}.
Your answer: {"value": 10, "unit": "mL"}
